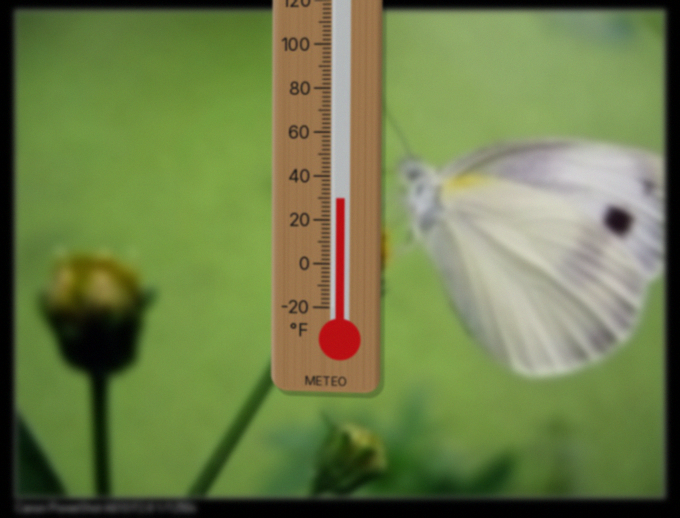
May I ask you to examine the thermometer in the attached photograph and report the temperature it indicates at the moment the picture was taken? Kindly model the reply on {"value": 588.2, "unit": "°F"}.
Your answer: {"value": 30, "unit": "°F"}
